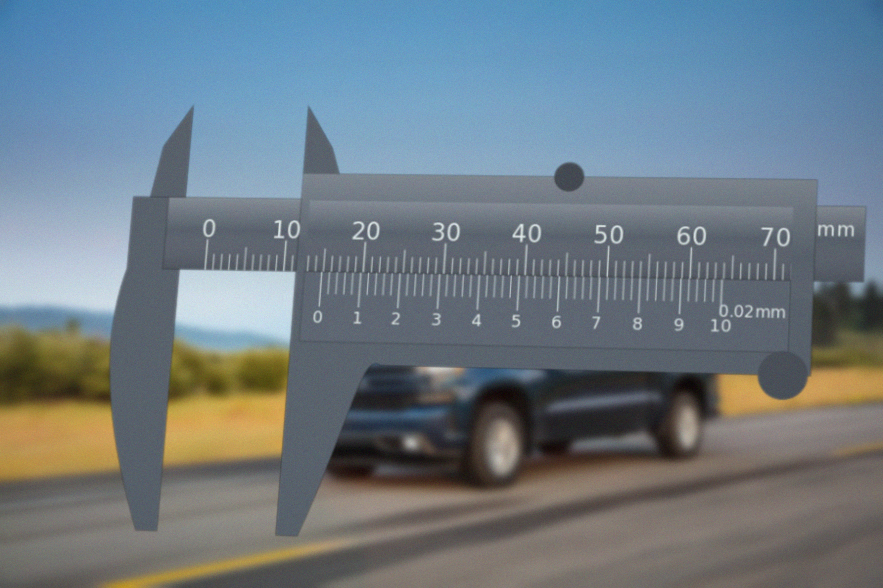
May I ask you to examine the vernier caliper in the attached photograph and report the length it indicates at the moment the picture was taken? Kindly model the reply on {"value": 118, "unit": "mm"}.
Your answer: {"value": 14.8, "unit": "mm"}
